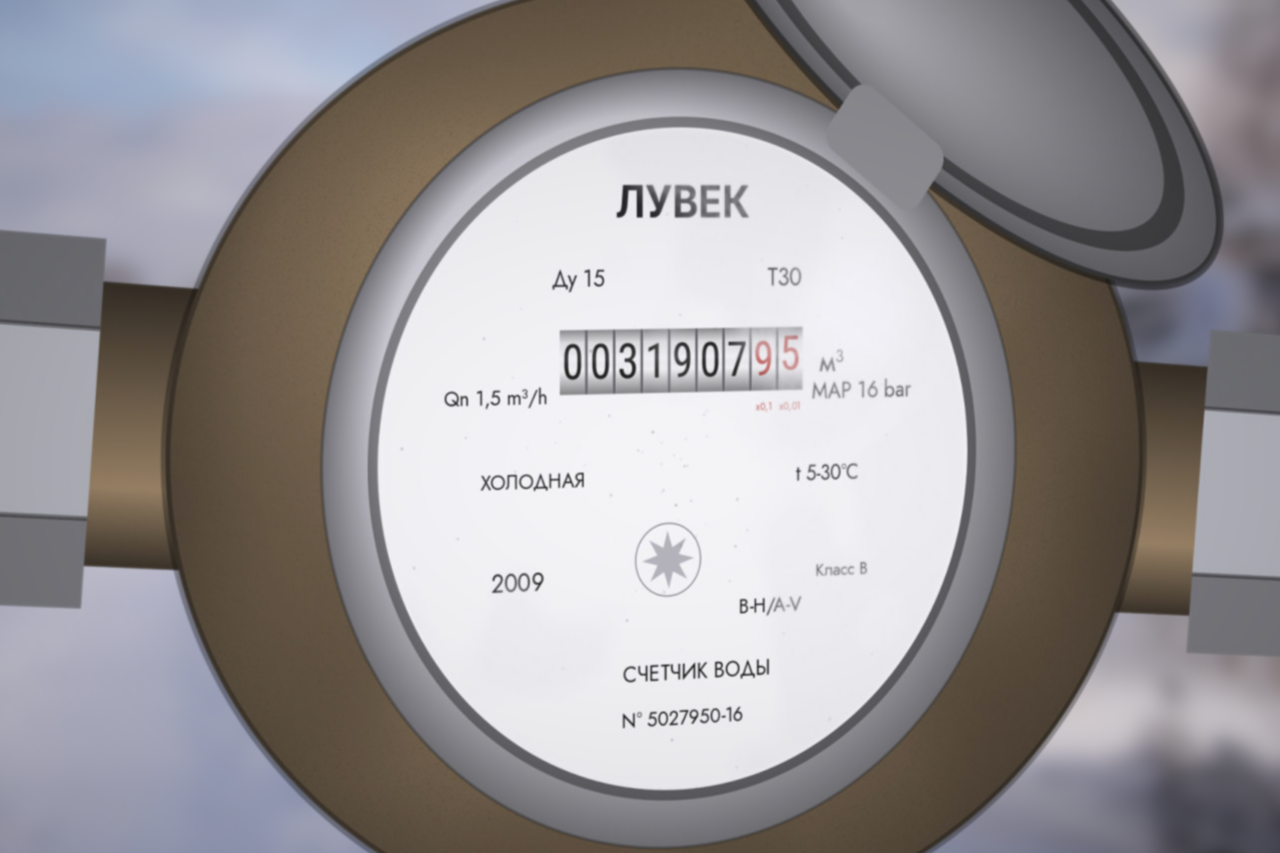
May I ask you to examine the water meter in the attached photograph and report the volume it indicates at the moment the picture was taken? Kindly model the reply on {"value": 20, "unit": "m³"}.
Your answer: {"value": 31907.95, "unit": "m³"}
